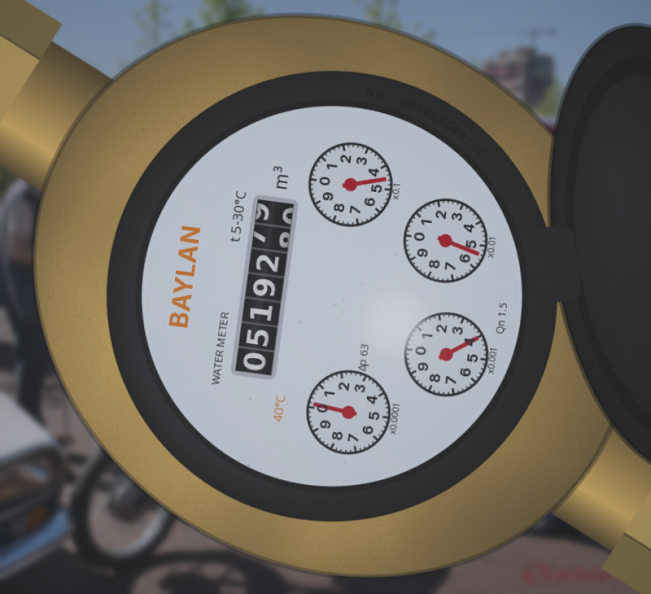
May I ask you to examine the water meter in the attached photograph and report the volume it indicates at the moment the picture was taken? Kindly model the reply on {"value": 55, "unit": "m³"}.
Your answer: {"value": 519279.4540, "unit": "m³"}
